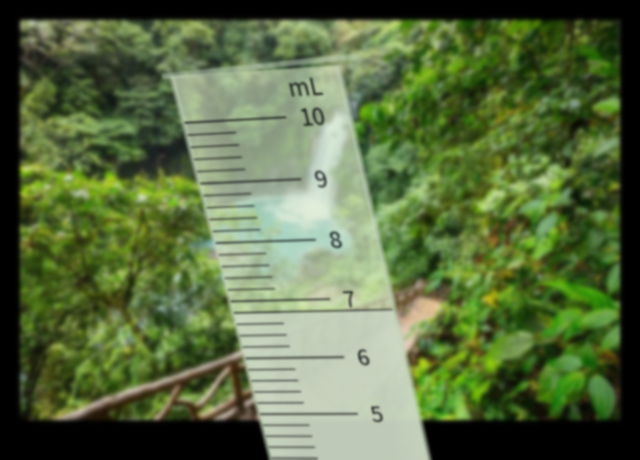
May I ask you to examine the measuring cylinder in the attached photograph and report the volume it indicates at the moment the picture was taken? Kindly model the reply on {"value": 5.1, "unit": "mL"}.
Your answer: {"value": 6.8, "unit": "mL"}
